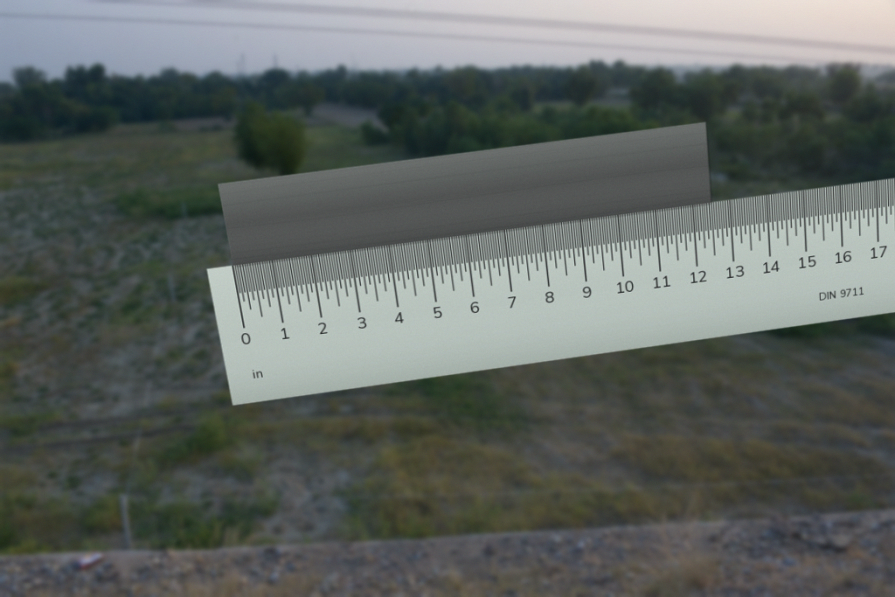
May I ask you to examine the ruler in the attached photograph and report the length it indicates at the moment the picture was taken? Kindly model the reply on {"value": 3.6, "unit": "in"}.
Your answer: {"value": 12.5, "unit": "in"}
